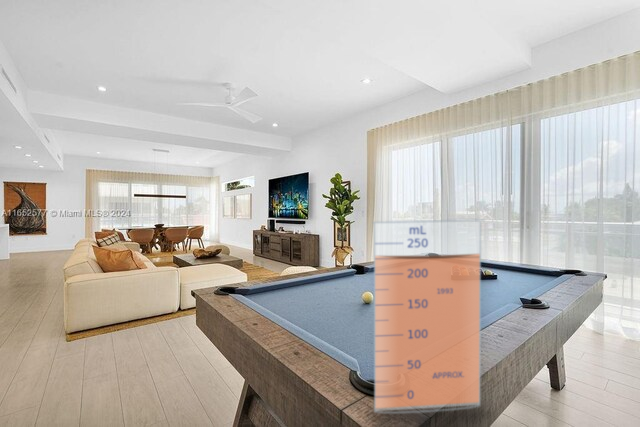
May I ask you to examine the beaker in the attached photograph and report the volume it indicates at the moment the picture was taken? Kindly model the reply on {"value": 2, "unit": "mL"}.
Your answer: {"value": 225, "unit": "mL"}
